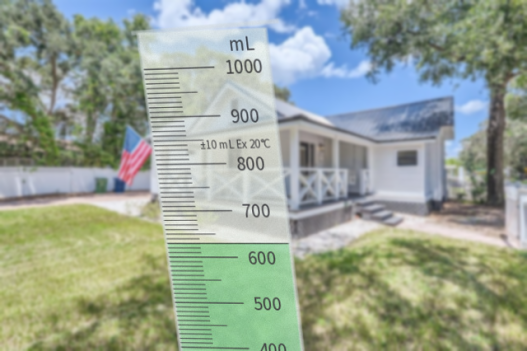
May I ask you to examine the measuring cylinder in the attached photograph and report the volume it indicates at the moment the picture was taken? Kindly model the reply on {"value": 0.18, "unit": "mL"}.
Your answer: {"value": 630, "unit": "mL"}
